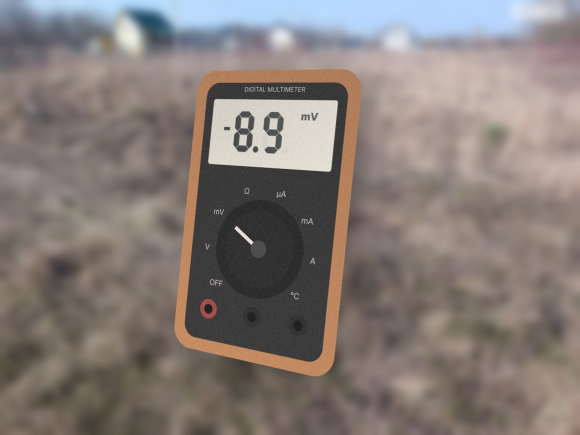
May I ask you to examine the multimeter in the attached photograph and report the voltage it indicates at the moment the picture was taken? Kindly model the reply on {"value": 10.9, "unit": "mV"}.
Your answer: {"value": -8.9, "unit": "mV"}
